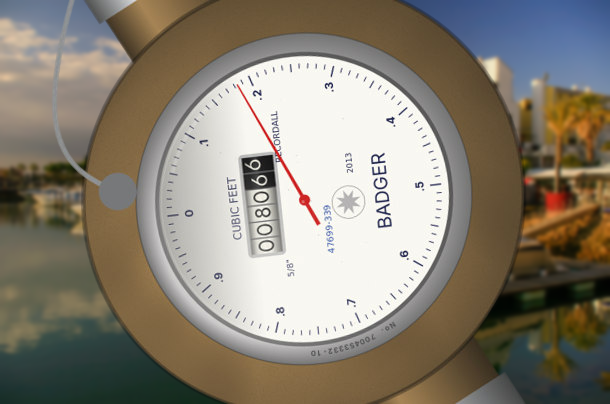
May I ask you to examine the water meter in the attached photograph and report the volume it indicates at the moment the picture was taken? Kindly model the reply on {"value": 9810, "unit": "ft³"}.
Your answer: {"value": 8066.18, "unit": "ft³"}
